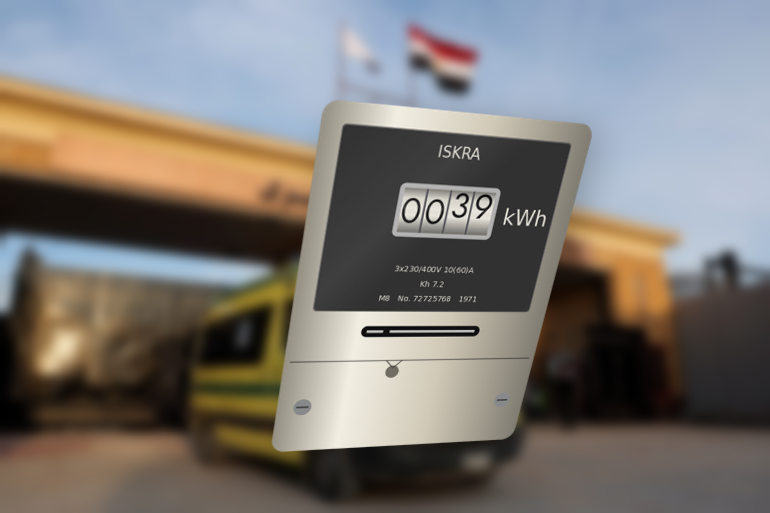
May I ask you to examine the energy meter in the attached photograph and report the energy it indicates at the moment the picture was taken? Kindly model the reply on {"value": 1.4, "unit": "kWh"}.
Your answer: {"value": 39, "unit": "kWh"}
